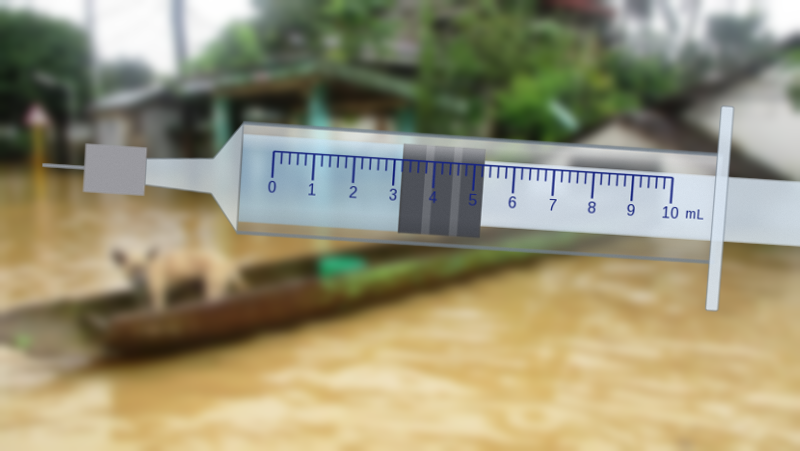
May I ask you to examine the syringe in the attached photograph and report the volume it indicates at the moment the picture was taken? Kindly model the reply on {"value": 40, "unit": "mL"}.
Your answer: {"value": 3.2, "unit": "mL"}
